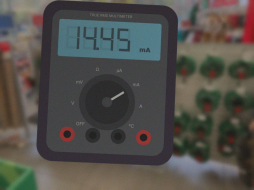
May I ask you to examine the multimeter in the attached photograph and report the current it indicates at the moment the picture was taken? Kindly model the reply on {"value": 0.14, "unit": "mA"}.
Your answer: {"value": 14.45, "unit": "mA"}
